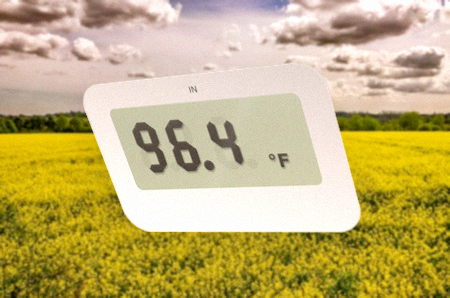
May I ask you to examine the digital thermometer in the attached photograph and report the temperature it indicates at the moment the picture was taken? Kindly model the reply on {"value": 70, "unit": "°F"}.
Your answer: {"value": 96.4, "unit": "°F"}
